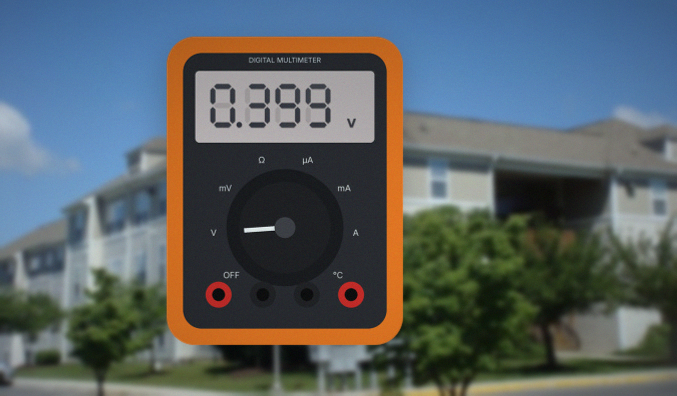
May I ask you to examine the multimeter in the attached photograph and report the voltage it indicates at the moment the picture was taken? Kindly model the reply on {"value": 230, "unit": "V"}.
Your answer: {"value": 0.399, "unit": "V"}
